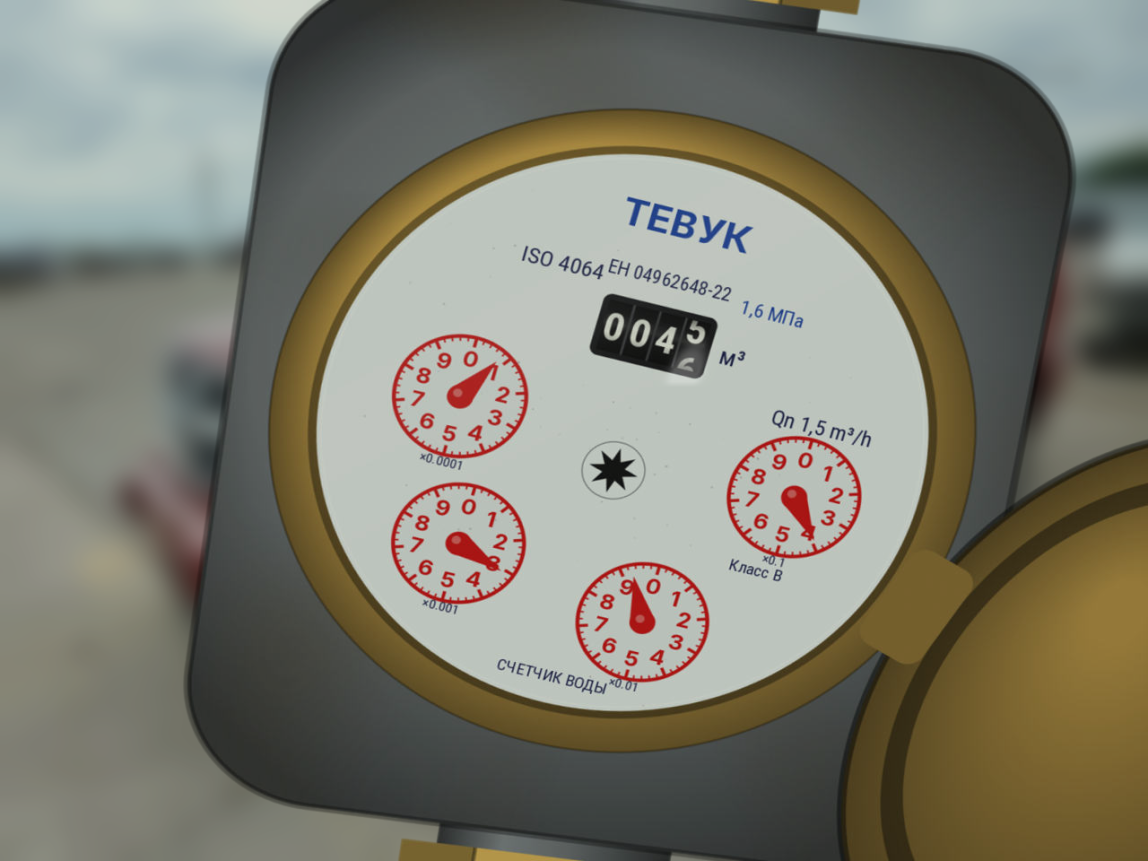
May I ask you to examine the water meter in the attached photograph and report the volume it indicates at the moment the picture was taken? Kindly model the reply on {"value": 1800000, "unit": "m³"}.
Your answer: {"value": 45.3930, "unit": "m³"}
